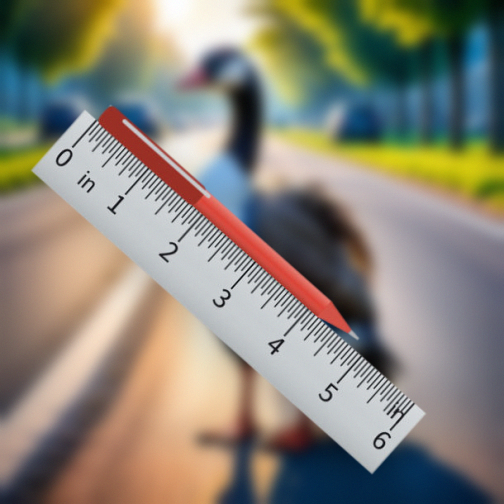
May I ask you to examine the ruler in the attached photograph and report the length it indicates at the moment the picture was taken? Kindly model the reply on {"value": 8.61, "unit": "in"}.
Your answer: {"value": 4.8125, "unit": "in"}
